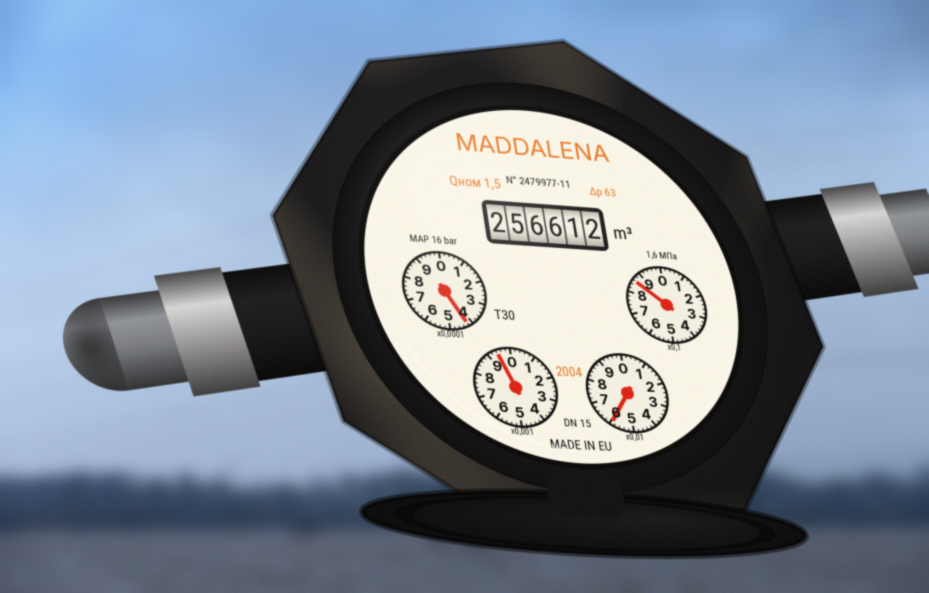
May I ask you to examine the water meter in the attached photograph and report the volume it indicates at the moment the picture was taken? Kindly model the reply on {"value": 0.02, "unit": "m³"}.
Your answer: {"value": 256612.8594, "unit": "m³"}
